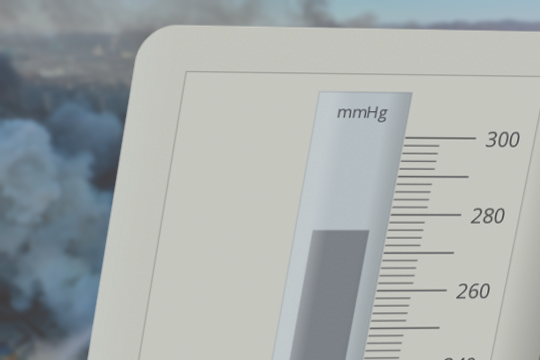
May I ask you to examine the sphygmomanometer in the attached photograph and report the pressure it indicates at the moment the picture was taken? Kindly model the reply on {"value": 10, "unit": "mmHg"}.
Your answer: {"value": 276, "unit": "mmHg"}
